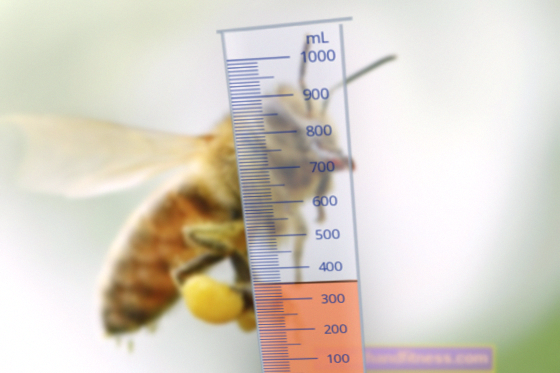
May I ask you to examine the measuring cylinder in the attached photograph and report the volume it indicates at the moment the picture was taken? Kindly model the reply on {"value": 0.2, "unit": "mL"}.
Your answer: {"value": 350, "unit": "mL"}
